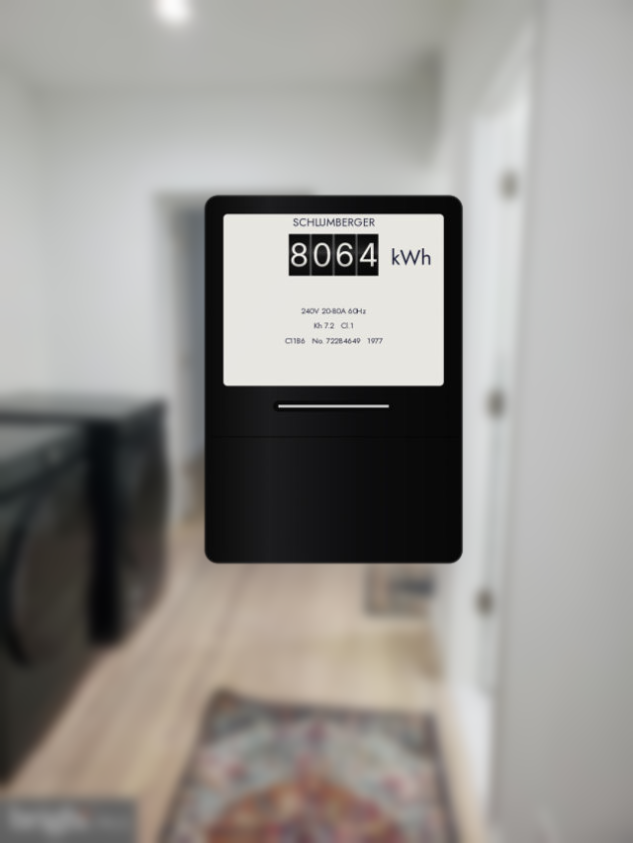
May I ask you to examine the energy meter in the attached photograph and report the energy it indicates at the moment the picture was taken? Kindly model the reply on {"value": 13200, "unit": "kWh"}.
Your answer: {"value": 8064, "unit": "kWh"}
